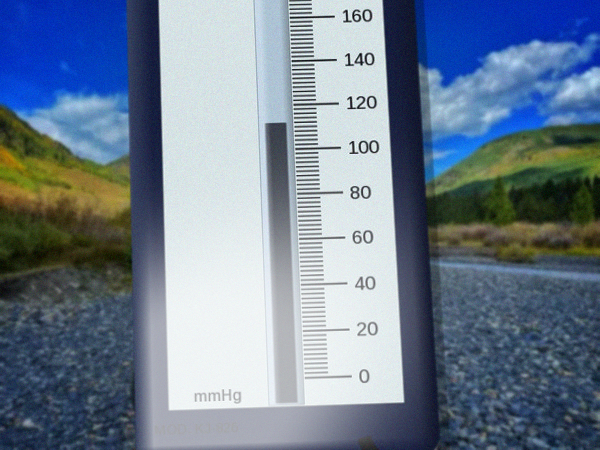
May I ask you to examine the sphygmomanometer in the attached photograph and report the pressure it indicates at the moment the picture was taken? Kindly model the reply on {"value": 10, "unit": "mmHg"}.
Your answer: {"value": 112, "unit": "mmHg"}
